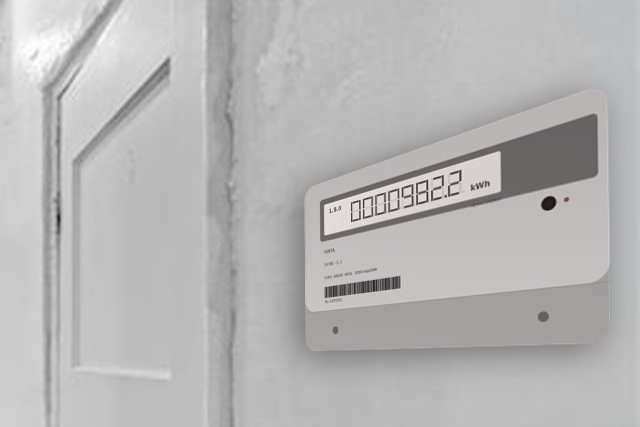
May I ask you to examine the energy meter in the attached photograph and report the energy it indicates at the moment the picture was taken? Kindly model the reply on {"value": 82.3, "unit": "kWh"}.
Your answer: {"value": 982.2, "unit": "kWh"}
